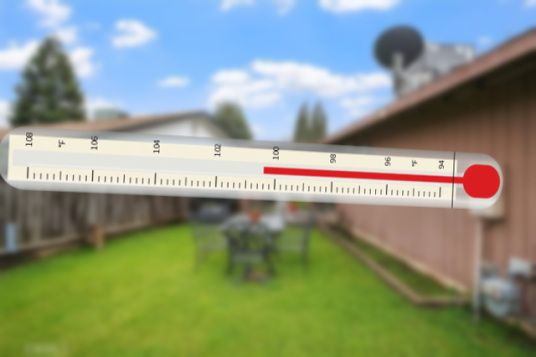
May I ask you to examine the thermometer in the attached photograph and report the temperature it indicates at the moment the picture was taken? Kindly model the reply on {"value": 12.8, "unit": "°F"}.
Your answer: {"value": 100.4, "unit": "°F"}
